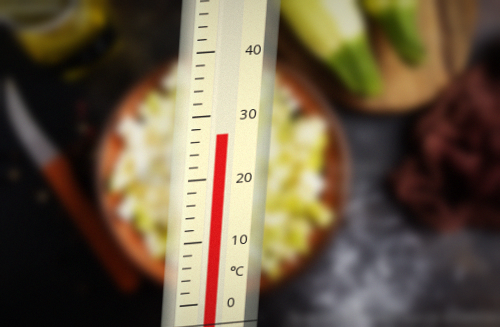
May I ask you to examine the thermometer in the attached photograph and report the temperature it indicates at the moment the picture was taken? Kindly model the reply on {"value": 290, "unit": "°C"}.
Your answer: {"value": 27, "unit": "°C"}
